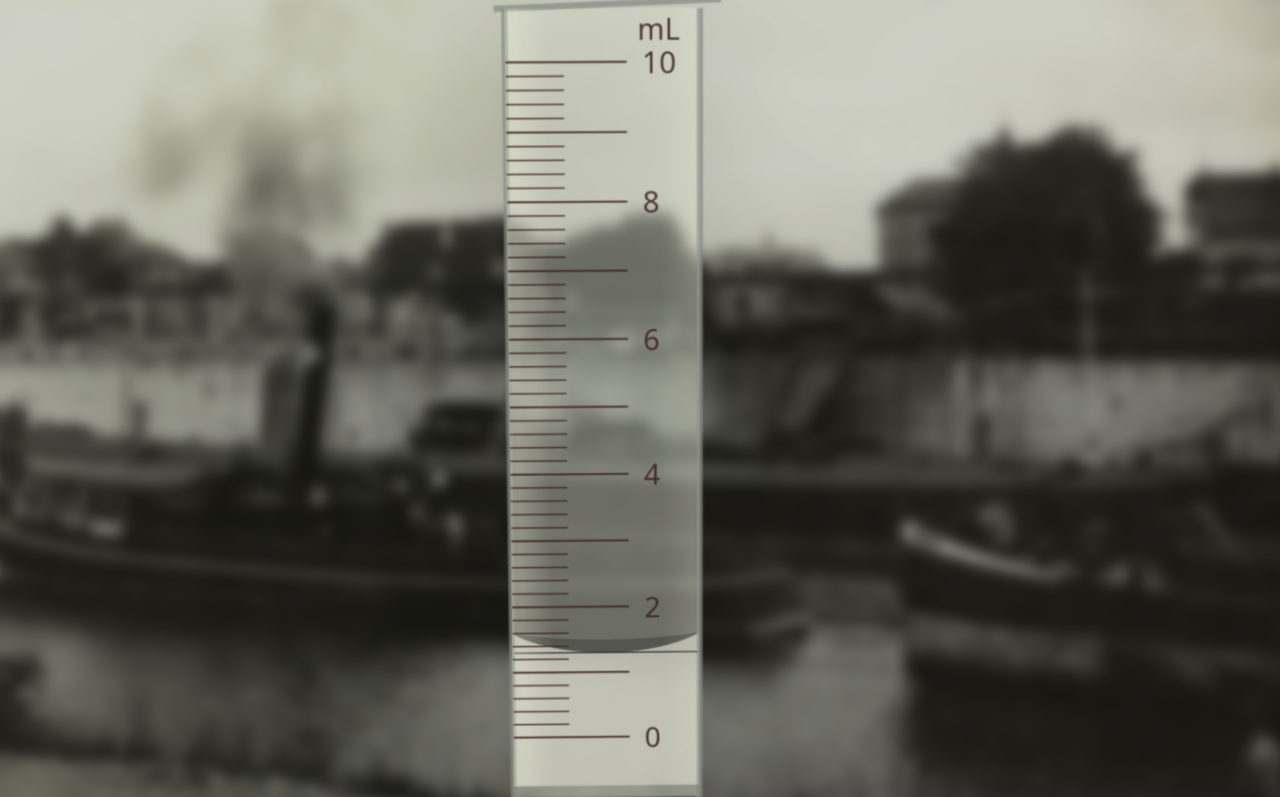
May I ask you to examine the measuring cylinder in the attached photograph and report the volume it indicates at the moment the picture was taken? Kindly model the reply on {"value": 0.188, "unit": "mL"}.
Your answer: {"value": 1.3, "unit": "mL"}
